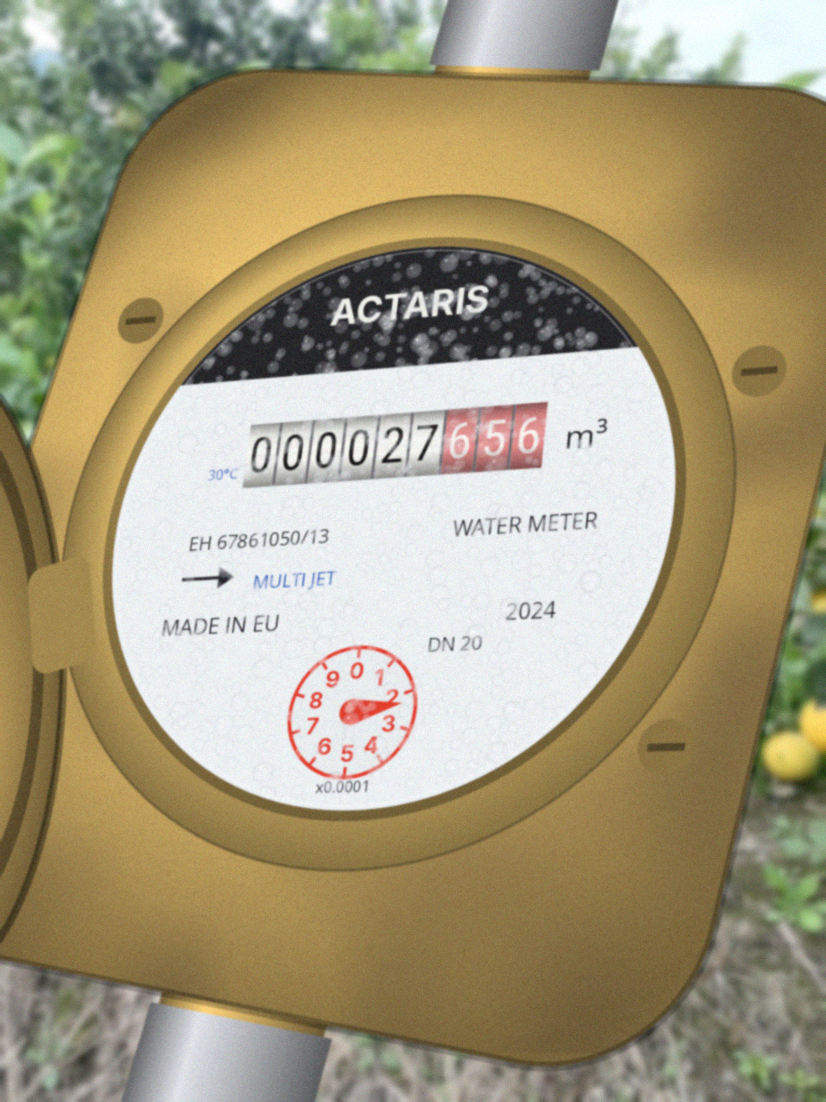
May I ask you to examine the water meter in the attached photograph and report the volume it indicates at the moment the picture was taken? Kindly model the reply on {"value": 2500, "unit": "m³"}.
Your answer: {"value": 27.6562, "unit": "m³"}
